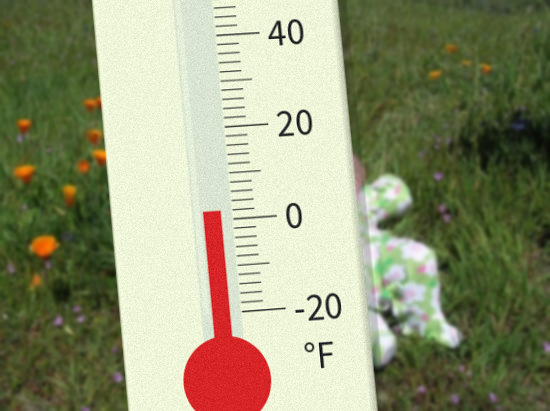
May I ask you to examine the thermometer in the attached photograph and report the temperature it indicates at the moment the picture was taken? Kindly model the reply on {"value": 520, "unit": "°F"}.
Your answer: {"value": 2, "unit": "°F"}
